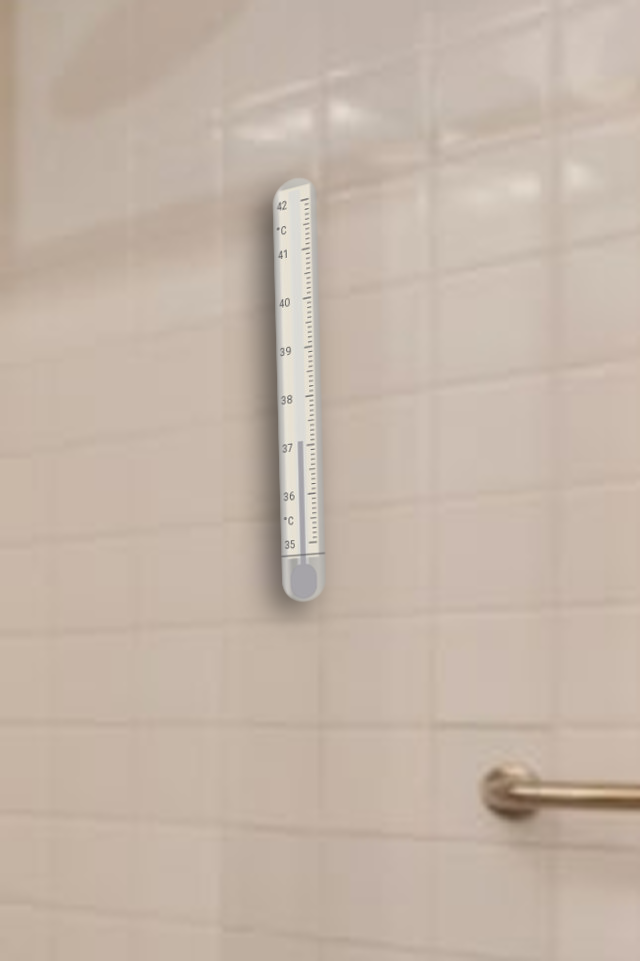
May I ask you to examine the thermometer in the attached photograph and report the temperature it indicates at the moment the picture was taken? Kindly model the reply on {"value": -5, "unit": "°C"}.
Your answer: {"value": 37.1, "unit": "°C"}
